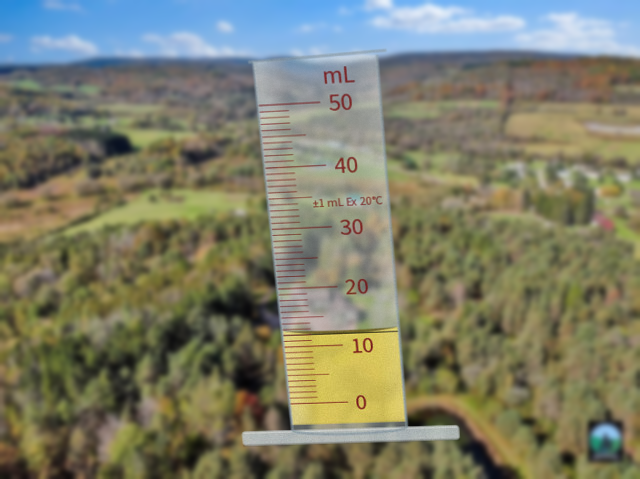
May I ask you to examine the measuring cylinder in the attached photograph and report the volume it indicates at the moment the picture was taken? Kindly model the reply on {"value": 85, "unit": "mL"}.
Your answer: {"value": 12, "unit": "mL"}
